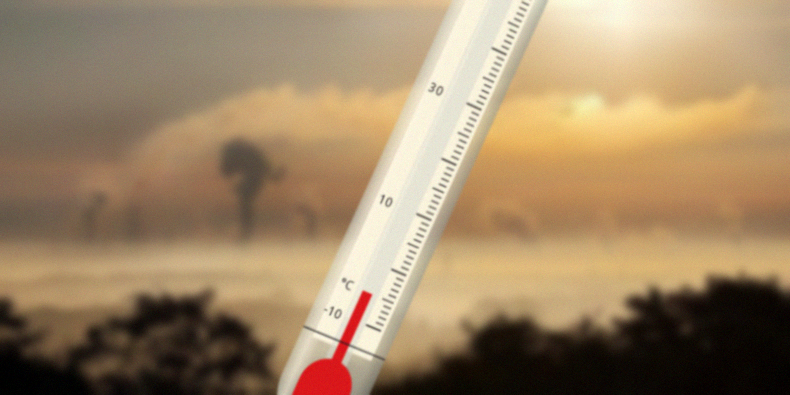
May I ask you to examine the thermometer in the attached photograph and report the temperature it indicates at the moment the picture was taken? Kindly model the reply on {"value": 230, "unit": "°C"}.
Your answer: {"value": -5, "unit": "°C"}
